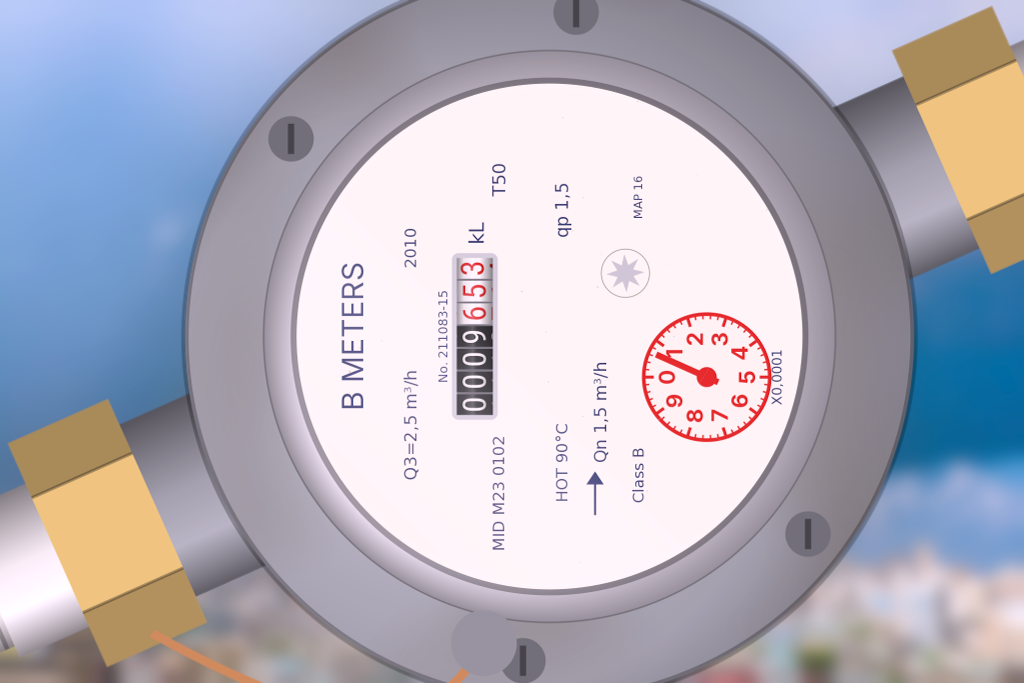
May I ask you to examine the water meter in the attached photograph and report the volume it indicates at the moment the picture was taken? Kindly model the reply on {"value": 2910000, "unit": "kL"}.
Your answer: {"value": 9.6530, "unit": "kL"}
